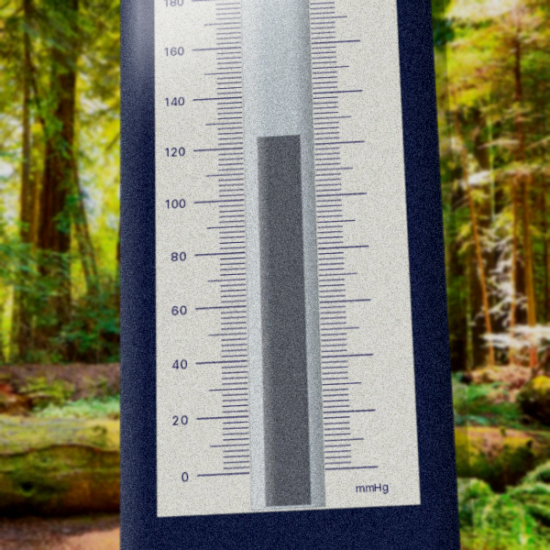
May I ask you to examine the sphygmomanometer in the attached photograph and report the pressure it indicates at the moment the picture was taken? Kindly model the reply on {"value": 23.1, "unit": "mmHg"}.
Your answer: {"value": 124, "unit": "mmHg"}
